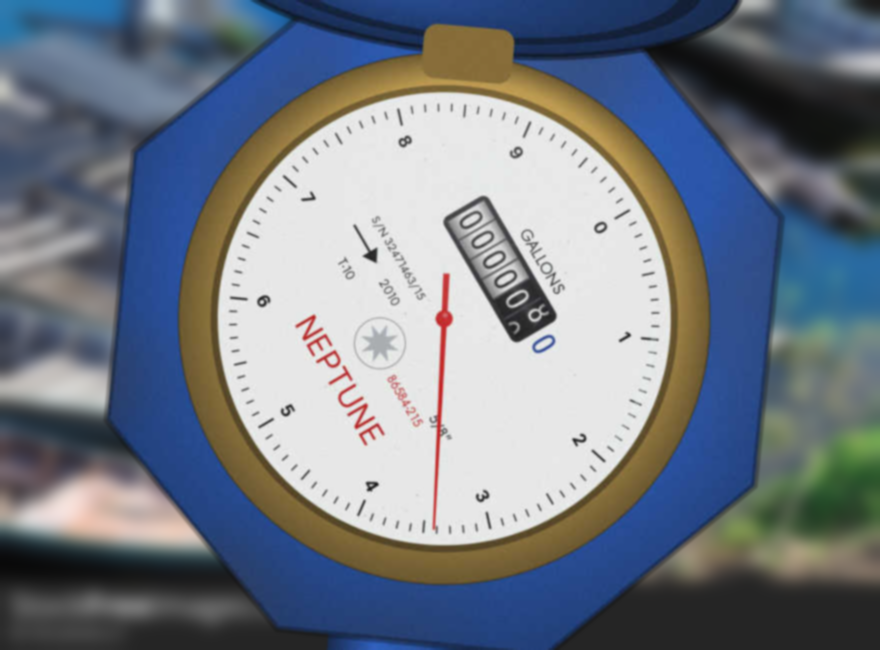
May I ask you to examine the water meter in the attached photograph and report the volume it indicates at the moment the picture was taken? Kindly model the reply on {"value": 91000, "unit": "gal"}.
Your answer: {"value": 83.4, "unit": "gal"}
